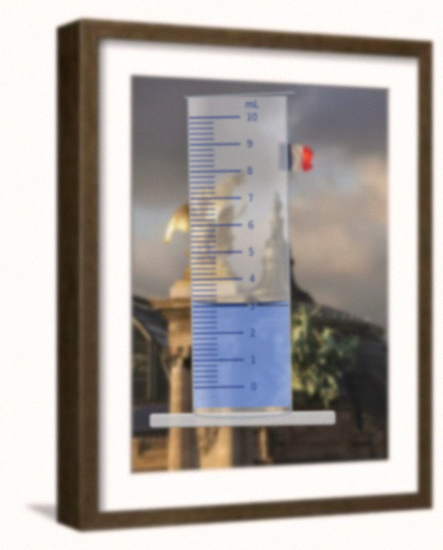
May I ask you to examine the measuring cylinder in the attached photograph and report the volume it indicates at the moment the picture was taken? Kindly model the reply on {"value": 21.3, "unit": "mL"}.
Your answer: {"value": 3, "unit": "mL"}
